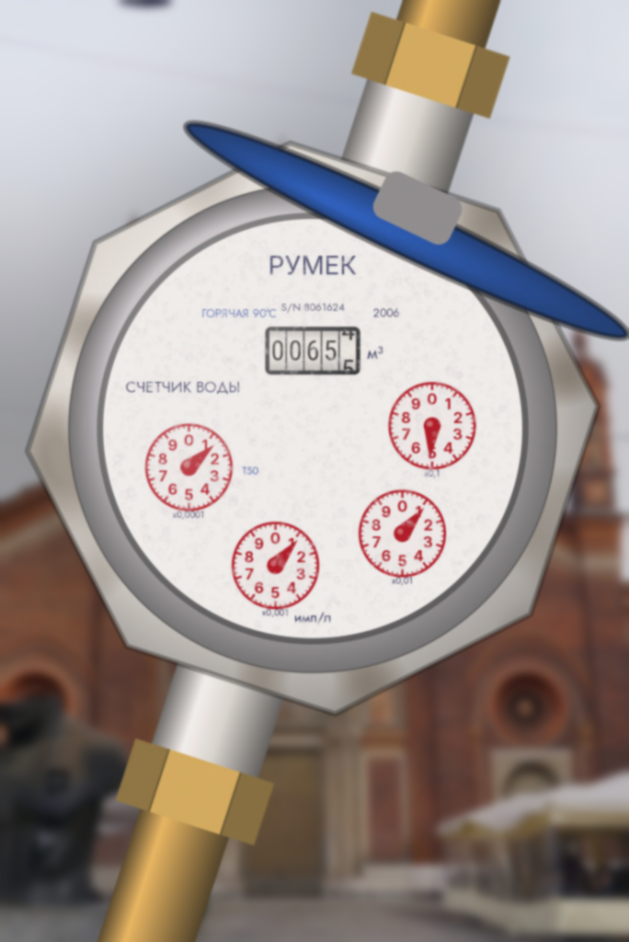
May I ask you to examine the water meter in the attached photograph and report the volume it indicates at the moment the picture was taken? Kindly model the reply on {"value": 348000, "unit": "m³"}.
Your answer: {"value": 654.5111, "unit": "m³"}
